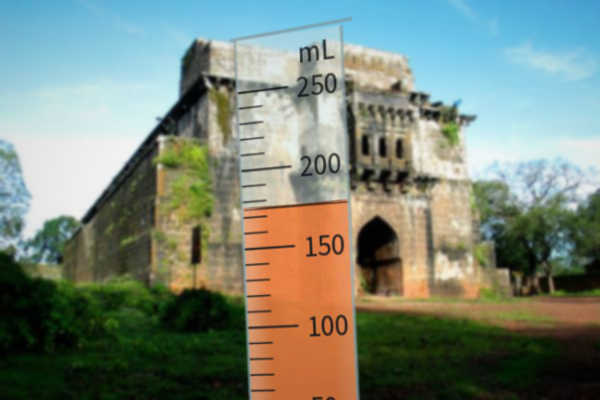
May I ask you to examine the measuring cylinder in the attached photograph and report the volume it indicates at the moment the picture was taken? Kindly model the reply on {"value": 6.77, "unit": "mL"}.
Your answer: {"value": 175, "unit": "mL"}
